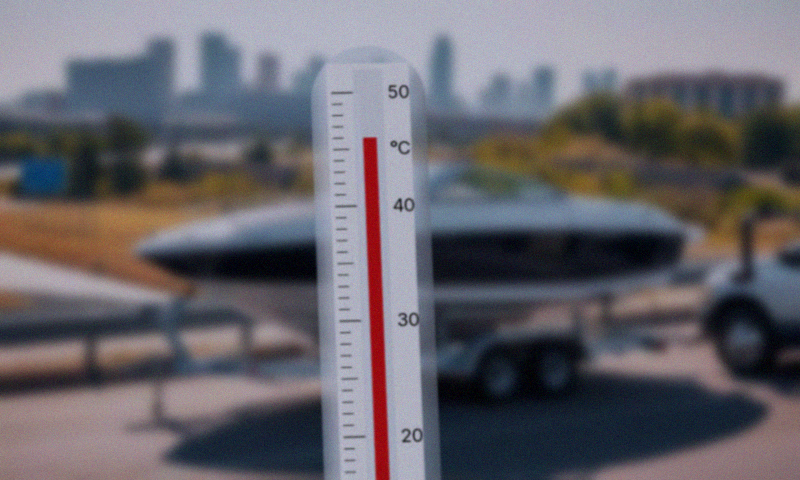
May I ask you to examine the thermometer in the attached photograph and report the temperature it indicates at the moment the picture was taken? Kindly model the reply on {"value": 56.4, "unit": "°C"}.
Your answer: {"value": 46, "unit": "°C"}
